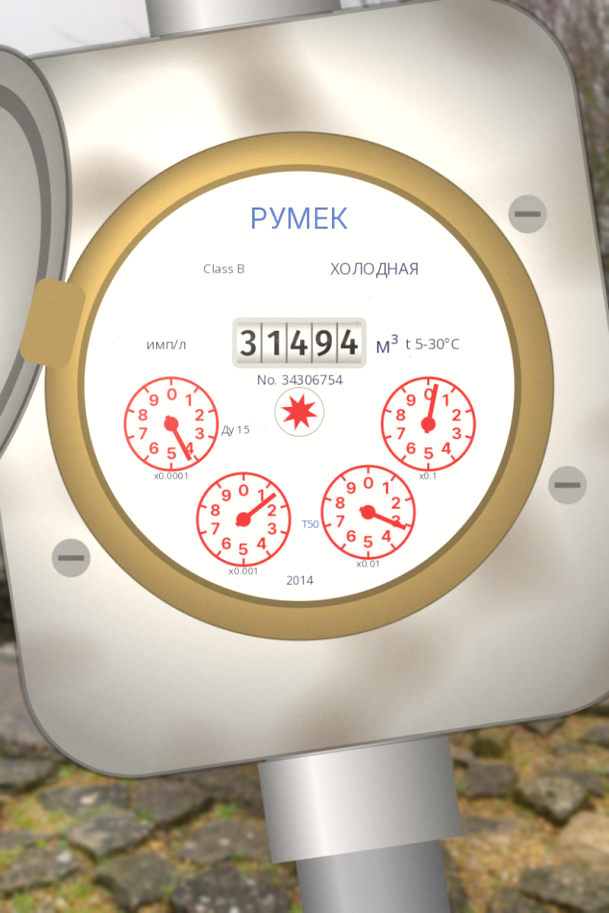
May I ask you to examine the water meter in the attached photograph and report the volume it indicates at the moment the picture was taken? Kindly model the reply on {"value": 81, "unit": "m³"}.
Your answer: {"value": 31494.0314, "unit": "m³"}
